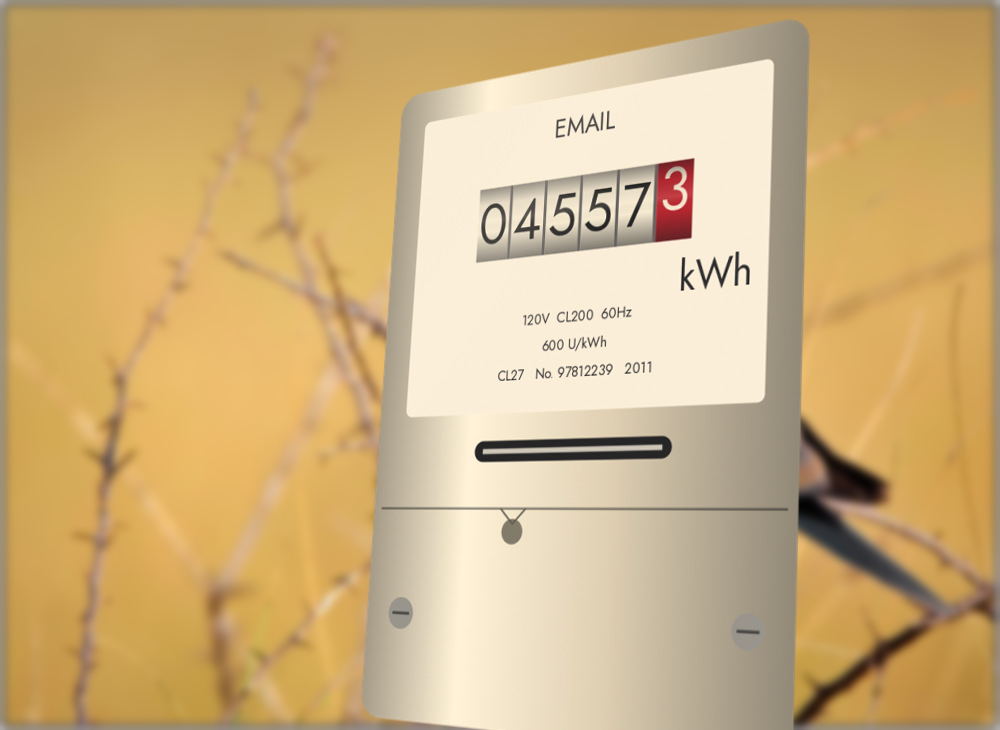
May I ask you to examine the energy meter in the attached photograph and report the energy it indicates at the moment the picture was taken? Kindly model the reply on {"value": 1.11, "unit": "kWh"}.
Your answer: {"value": 4557.3, "unit": "kWh"}
